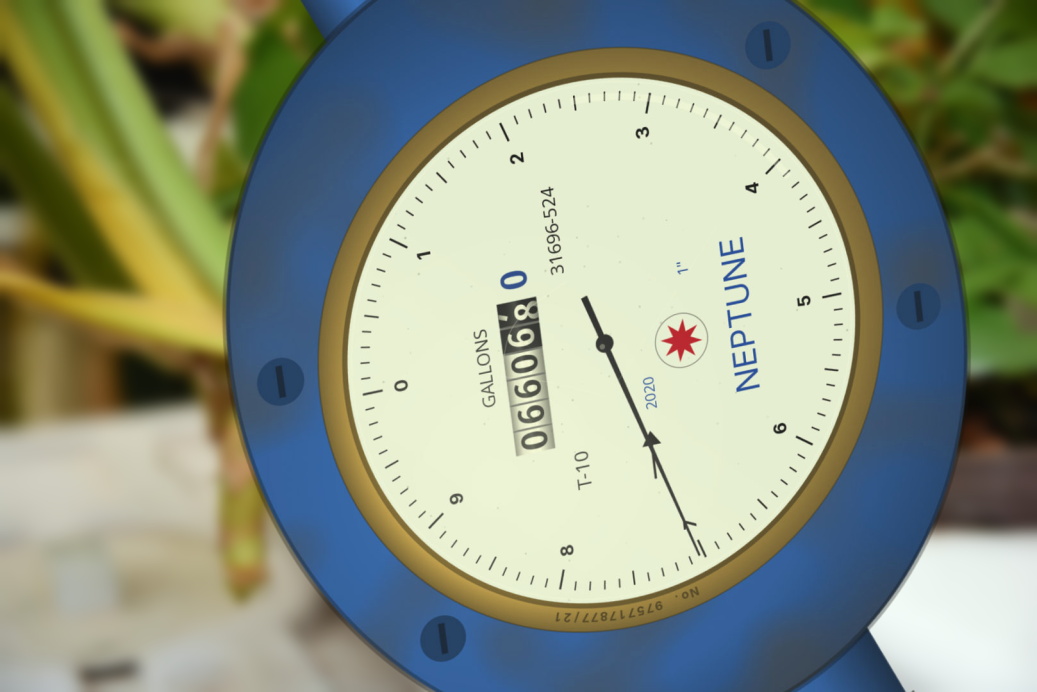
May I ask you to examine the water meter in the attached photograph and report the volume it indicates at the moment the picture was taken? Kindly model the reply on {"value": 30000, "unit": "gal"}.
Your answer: {"value": 660677.0, "unit": "gal"}
